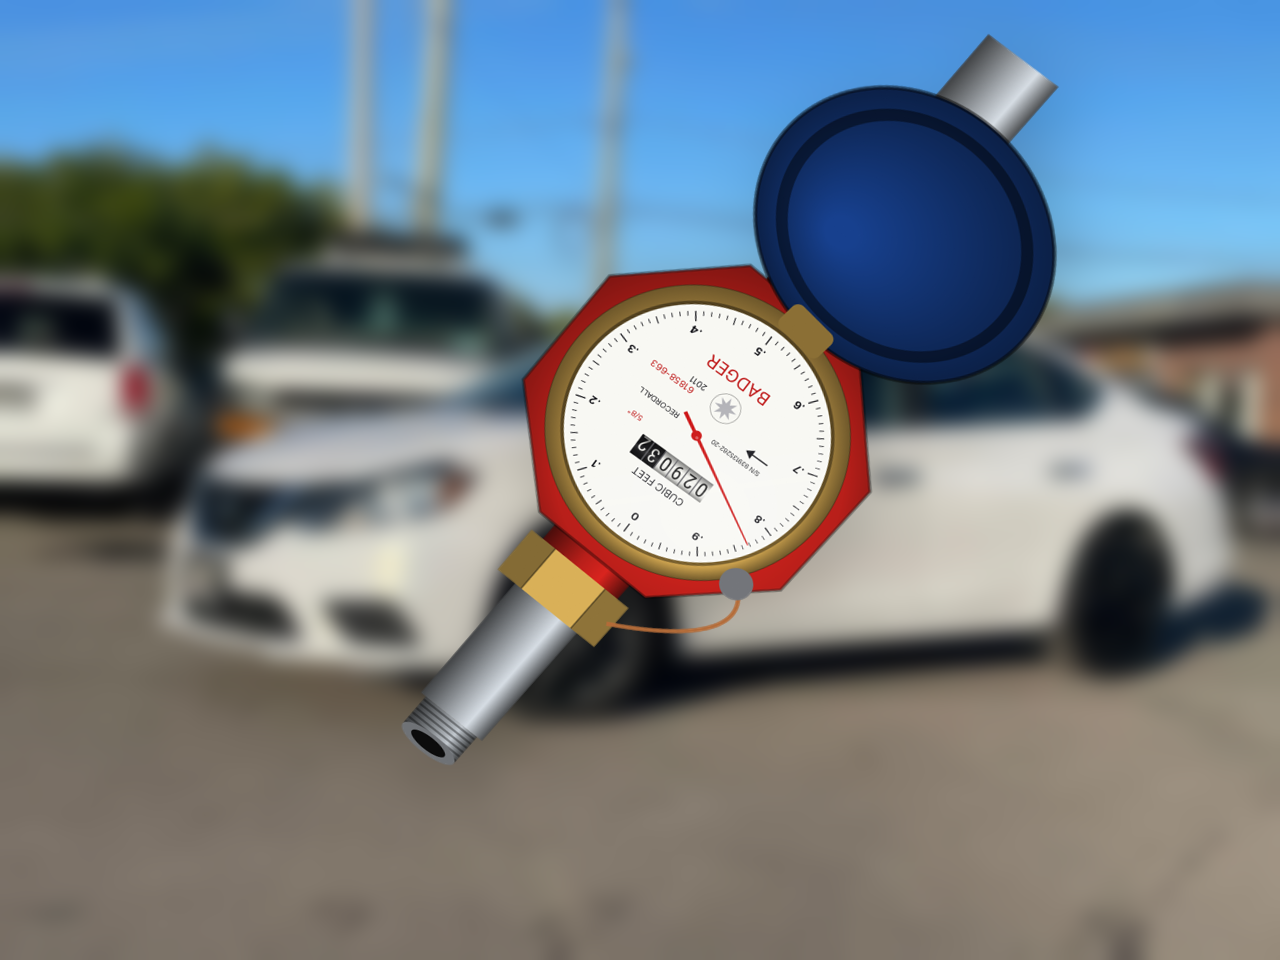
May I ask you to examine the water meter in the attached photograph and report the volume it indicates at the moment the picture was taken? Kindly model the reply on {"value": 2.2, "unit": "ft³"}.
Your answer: {"value": 29031.83, "unit": "ft³"}
